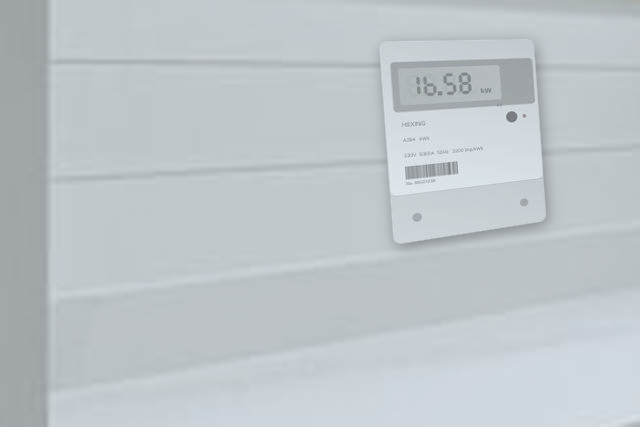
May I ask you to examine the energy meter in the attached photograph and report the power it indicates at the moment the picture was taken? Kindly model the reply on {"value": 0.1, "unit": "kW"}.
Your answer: {"value": 16.58, "unit": "kW"}
